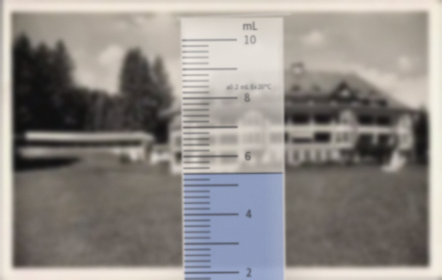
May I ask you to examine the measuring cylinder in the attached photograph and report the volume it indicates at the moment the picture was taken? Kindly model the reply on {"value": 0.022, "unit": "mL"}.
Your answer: {"value": 5.4, "unit": "mL"}
